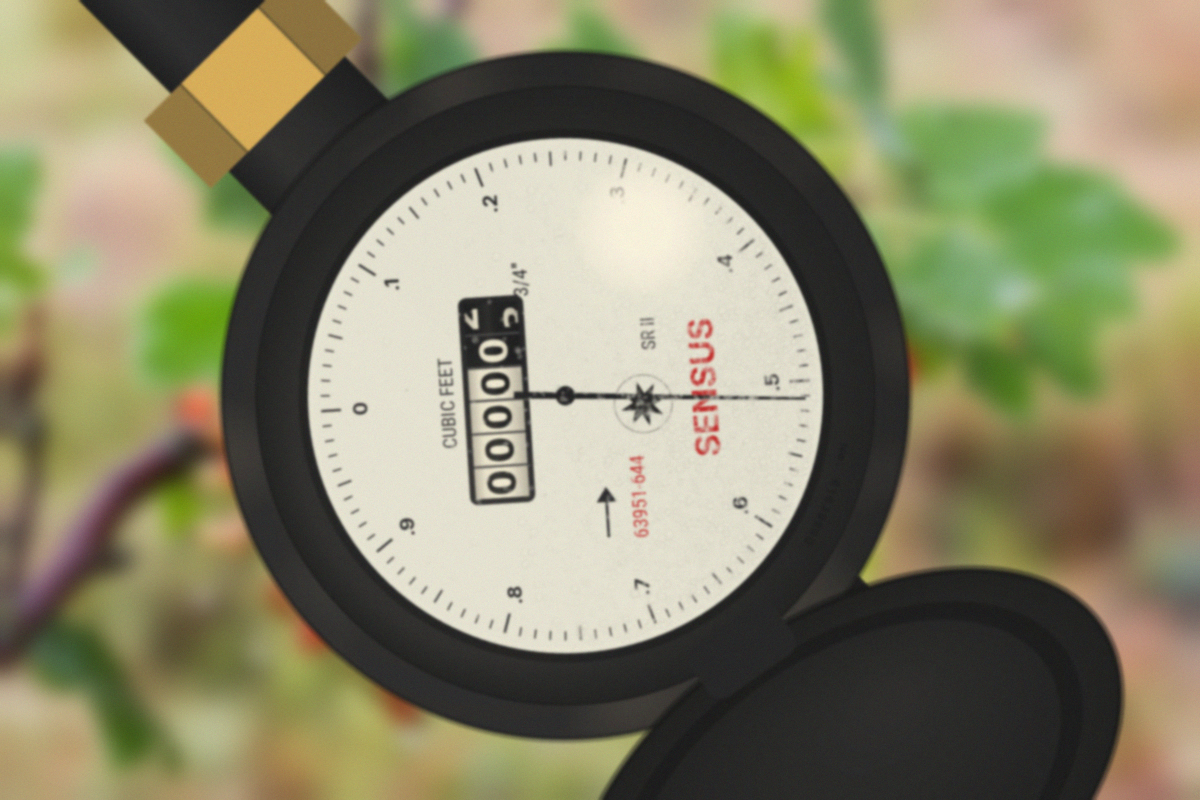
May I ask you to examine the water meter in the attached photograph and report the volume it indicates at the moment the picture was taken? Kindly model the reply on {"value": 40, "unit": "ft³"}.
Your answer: {"value": 2.51, "unit": "ft³"}
